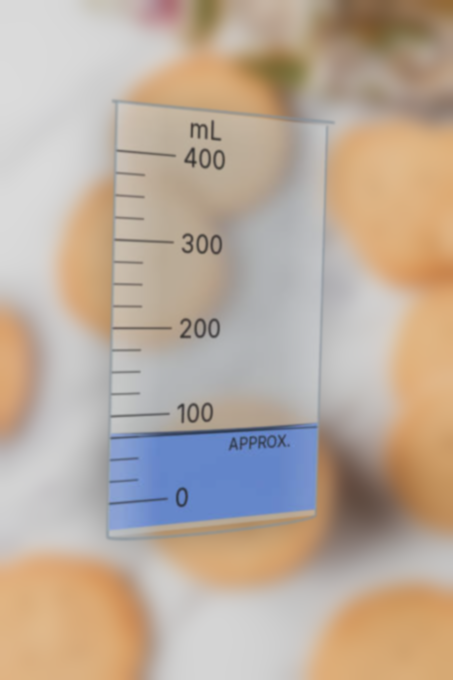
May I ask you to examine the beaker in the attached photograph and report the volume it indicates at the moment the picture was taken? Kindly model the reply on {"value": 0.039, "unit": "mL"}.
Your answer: {"value": 75, "unit": "mL"}
